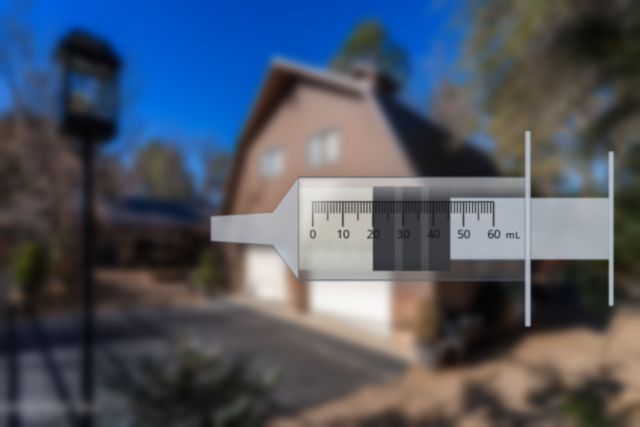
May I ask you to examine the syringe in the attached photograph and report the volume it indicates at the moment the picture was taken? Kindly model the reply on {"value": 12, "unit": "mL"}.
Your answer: {"value": 20, "unit": "mL"}
